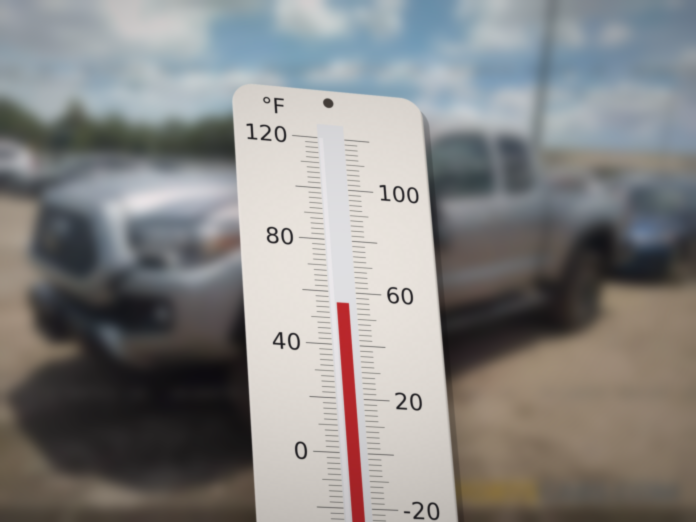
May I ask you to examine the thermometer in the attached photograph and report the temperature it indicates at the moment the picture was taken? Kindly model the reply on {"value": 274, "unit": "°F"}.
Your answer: {"value": 56, "unit": "°F"}
